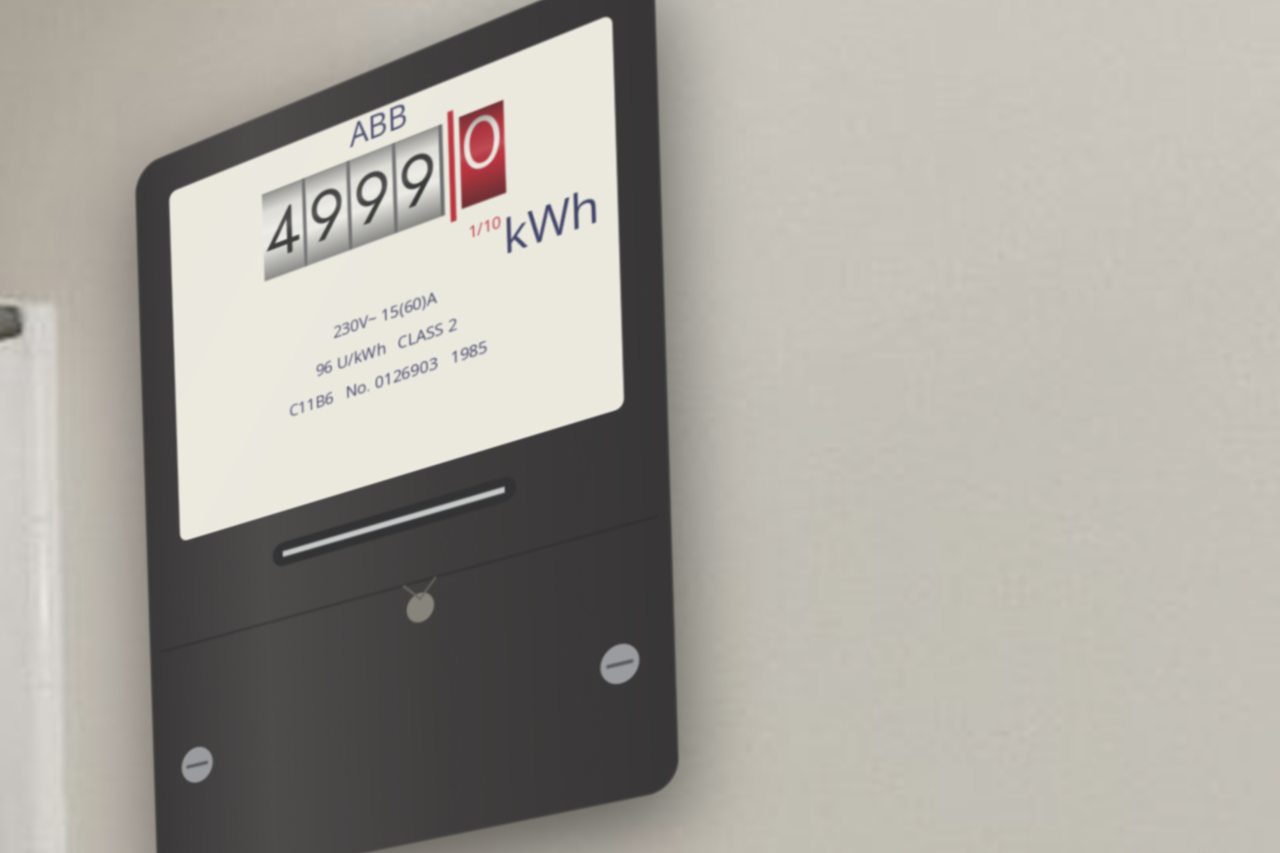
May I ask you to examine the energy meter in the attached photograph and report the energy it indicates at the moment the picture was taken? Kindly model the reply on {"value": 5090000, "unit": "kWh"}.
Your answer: {"value": 4999.0, "unit": "kWh"}
